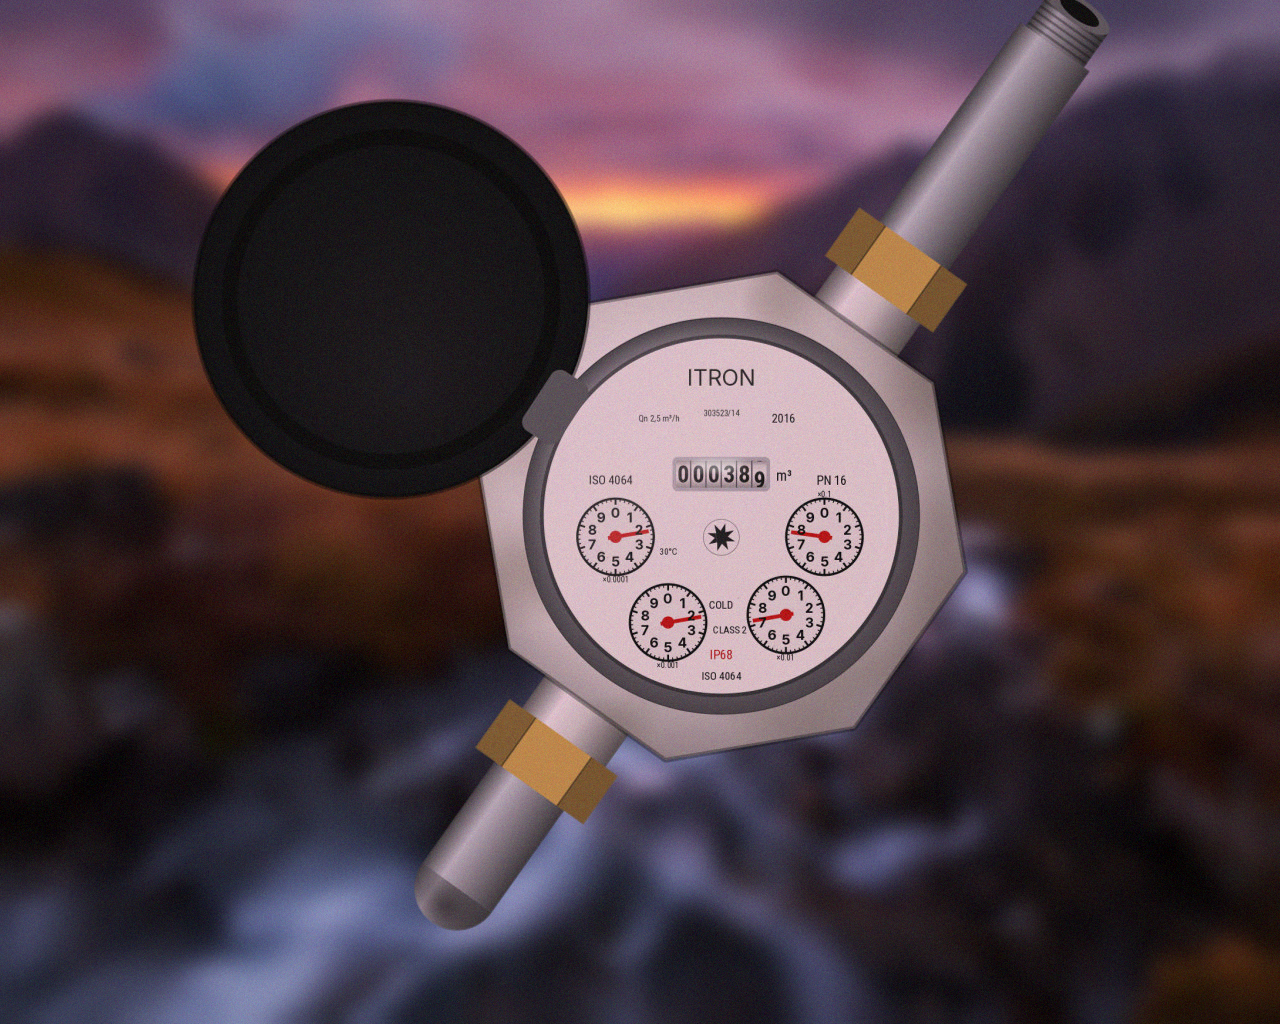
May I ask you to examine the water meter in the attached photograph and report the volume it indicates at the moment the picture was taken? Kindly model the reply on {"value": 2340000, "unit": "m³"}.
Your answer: {"value": 388.7722, "unit": "m³"}
